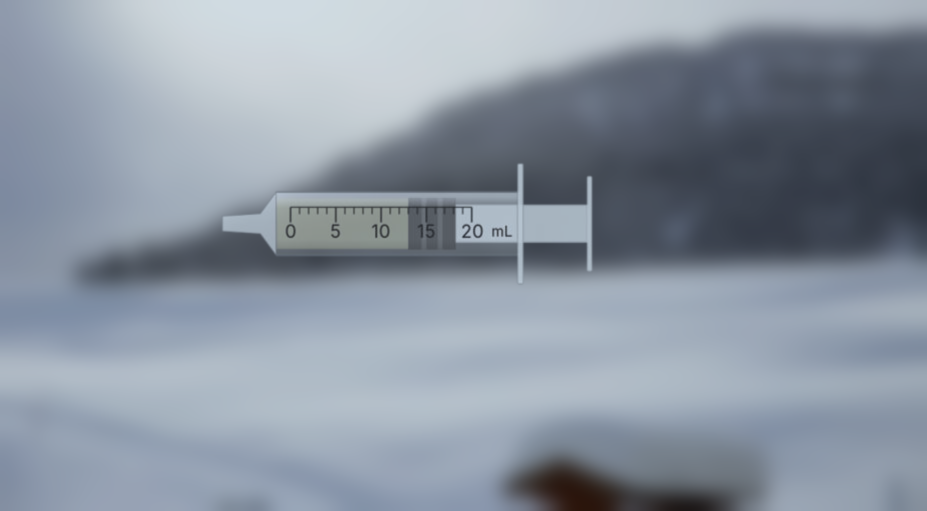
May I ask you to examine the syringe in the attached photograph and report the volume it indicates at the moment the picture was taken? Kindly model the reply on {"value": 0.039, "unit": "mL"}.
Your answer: {"value": 13, "unit": "mL"}
